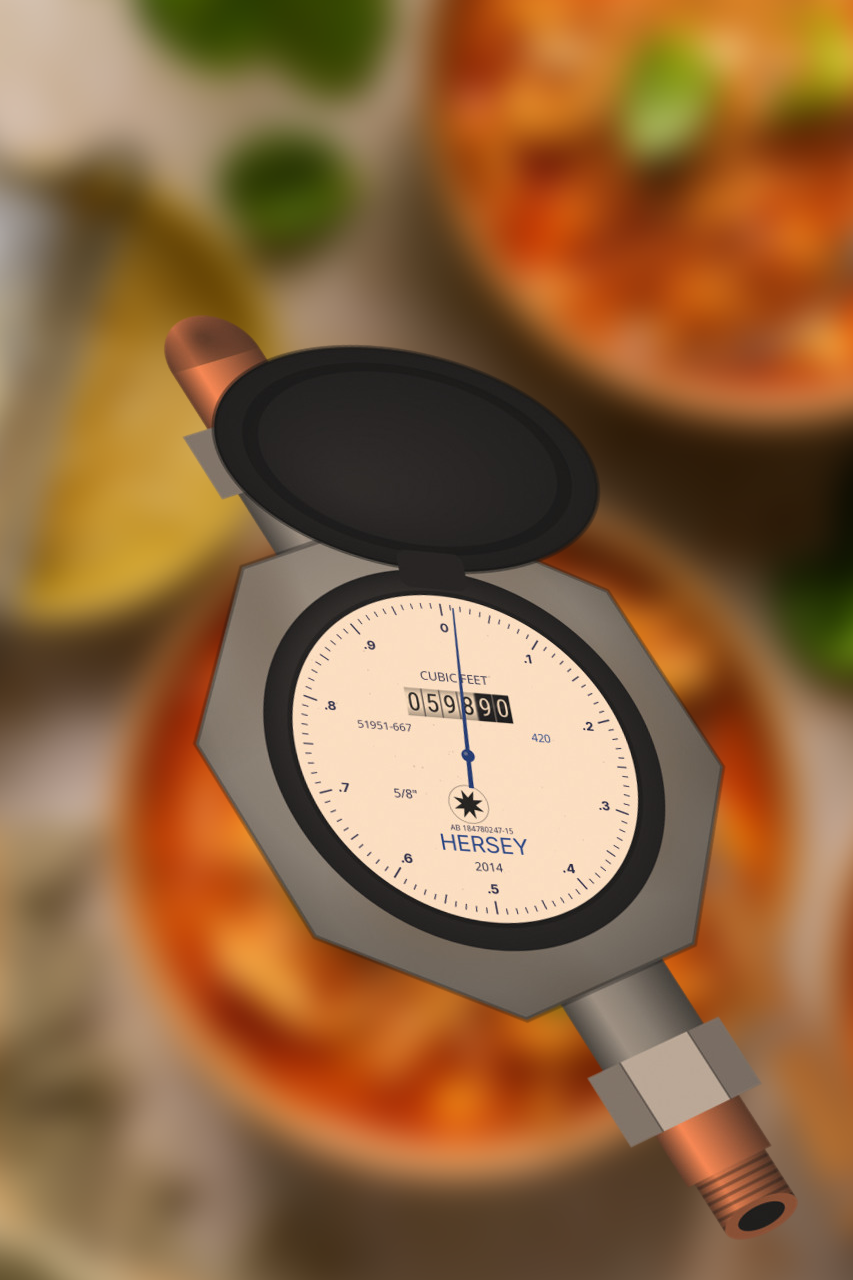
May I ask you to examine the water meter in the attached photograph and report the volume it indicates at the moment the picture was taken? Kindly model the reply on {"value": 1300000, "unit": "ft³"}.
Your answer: {"value": 59890.01, "unit": "ft³"}
